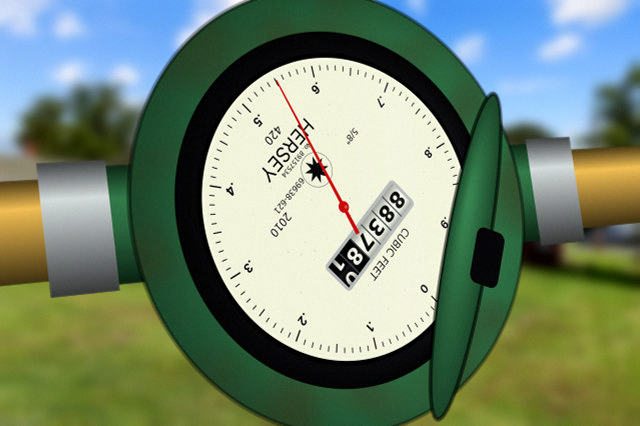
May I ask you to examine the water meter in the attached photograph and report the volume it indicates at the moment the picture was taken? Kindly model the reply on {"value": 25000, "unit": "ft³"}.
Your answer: {"value": 883780.55, "unit": "ft³"}
